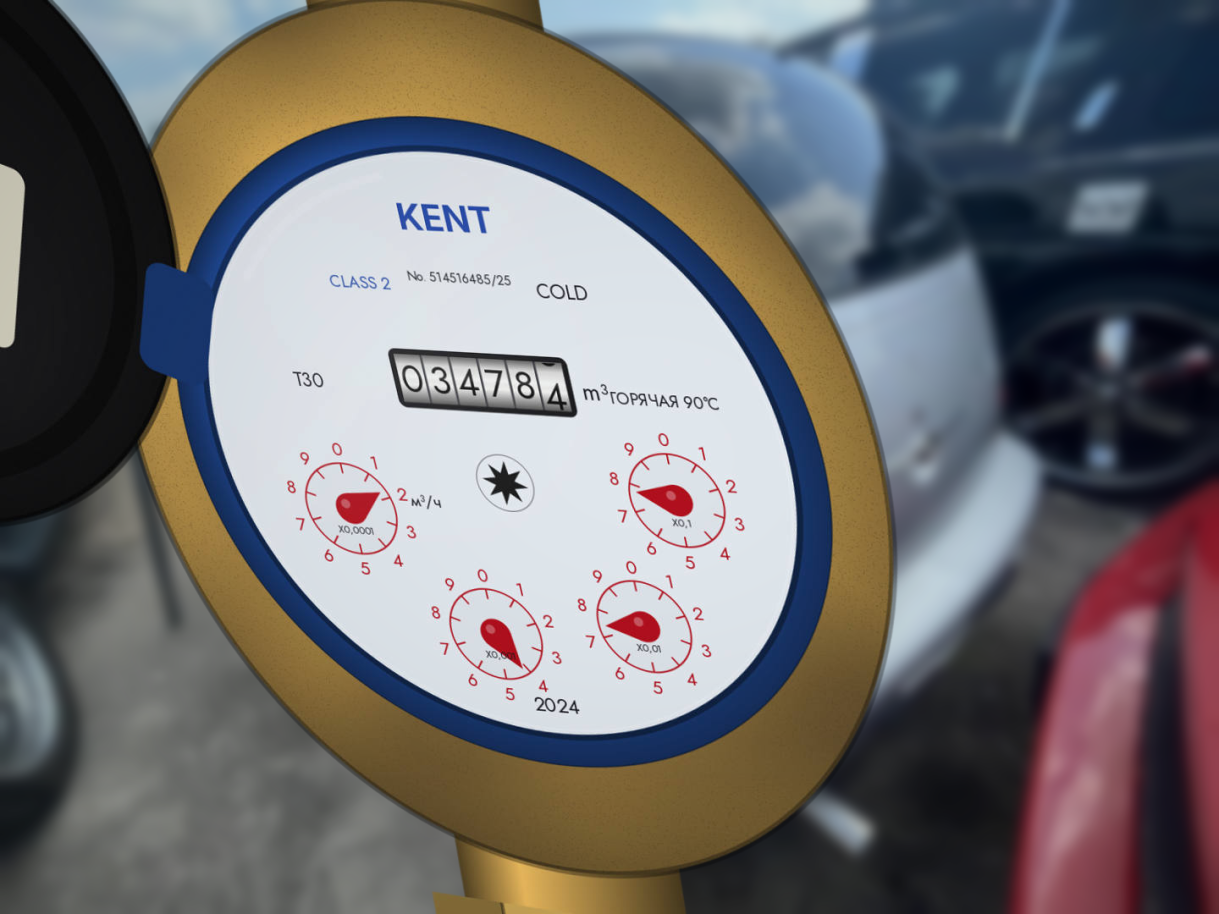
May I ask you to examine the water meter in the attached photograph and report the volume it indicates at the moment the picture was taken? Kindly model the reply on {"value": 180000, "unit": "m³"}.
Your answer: {"value": 34783.7741, "unit": "m³"}
